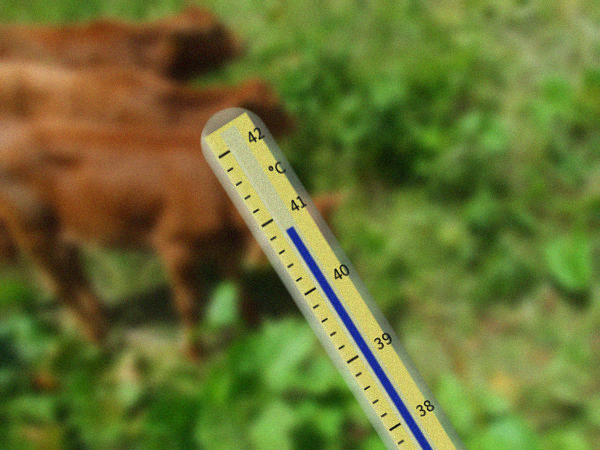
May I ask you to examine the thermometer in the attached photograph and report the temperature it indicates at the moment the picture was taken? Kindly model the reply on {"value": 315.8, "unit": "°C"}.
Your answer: {"value": 40.8, "unit": "°C"}
